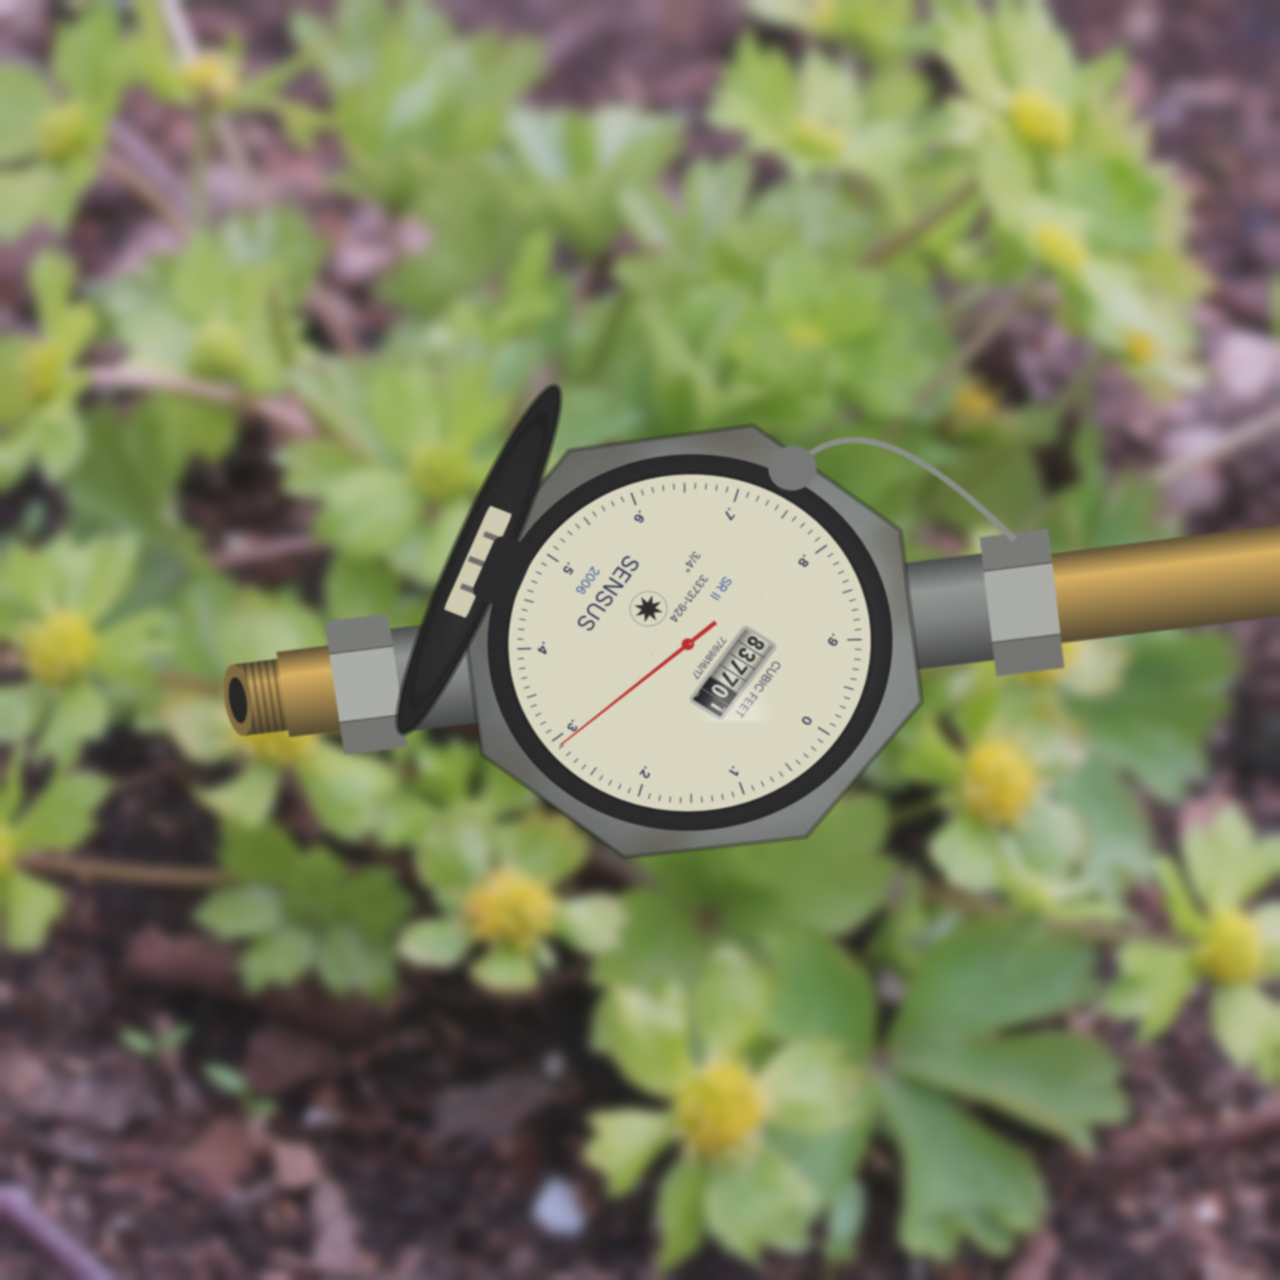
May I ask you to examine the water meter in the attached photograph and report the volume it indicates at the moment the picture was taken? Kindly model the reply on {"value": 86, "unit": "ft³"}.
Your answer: {"value": 837701.29, "unit": "ft³"}
